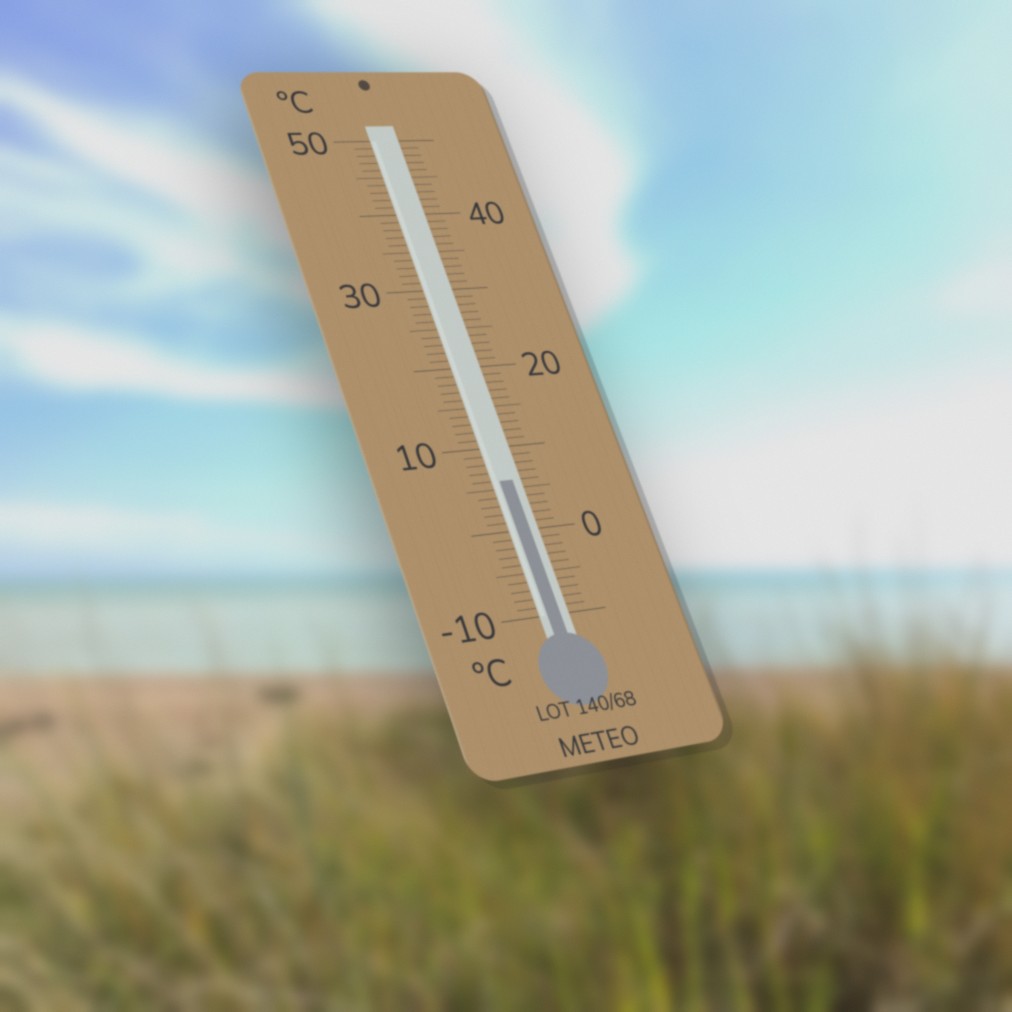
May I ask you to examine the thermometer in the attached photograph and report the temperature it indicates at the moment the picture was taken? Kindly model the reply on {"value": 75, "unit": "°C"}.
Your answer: {"value": 6, "unit": "°C"}
